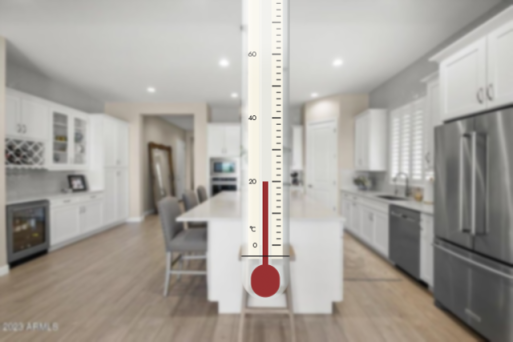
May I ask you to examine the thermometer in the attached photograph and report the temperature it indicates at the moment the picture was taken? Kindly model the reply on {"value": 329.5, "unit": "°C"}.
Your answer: {"value": 20, "unit": "°C"}
